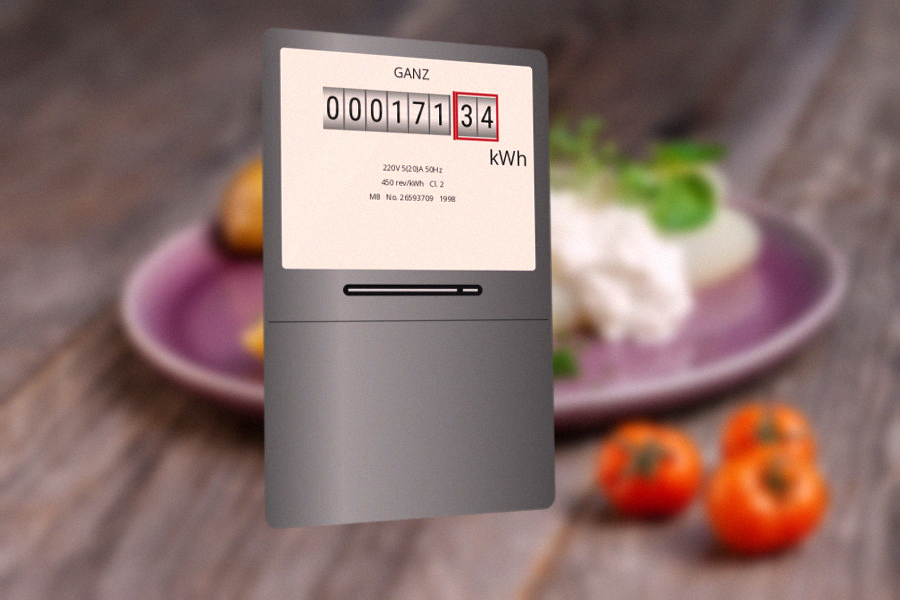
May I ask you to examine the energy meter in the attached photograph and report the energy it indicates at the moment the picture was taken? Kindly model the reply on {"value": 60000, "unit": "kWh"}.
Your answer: {"value": 171.34, "unit": "kWh"}
